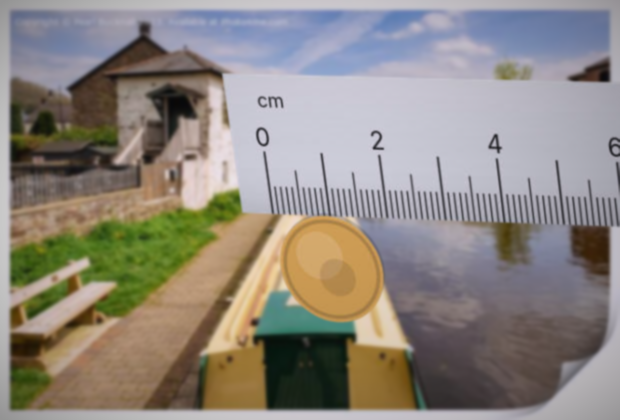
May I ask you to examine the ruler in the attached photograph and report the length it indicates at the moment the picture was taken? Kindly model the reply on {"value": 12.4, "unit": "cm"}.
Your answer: {"value": 1.8, "unit": "cm"}
